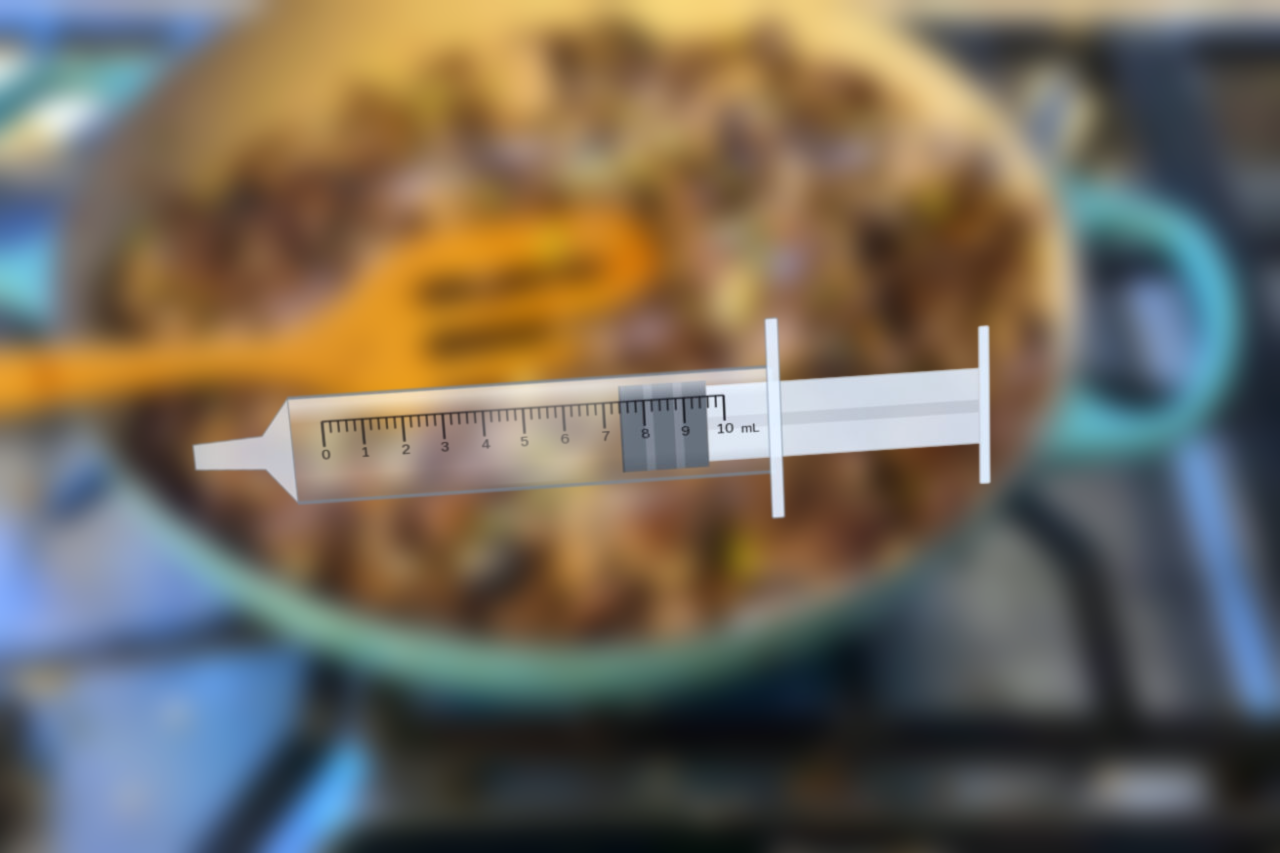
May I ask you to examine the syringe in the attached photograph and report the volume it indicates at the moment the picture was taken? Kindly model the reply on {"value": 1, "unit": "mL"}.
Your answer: {"value": 7.4, "unit": "mL"}
